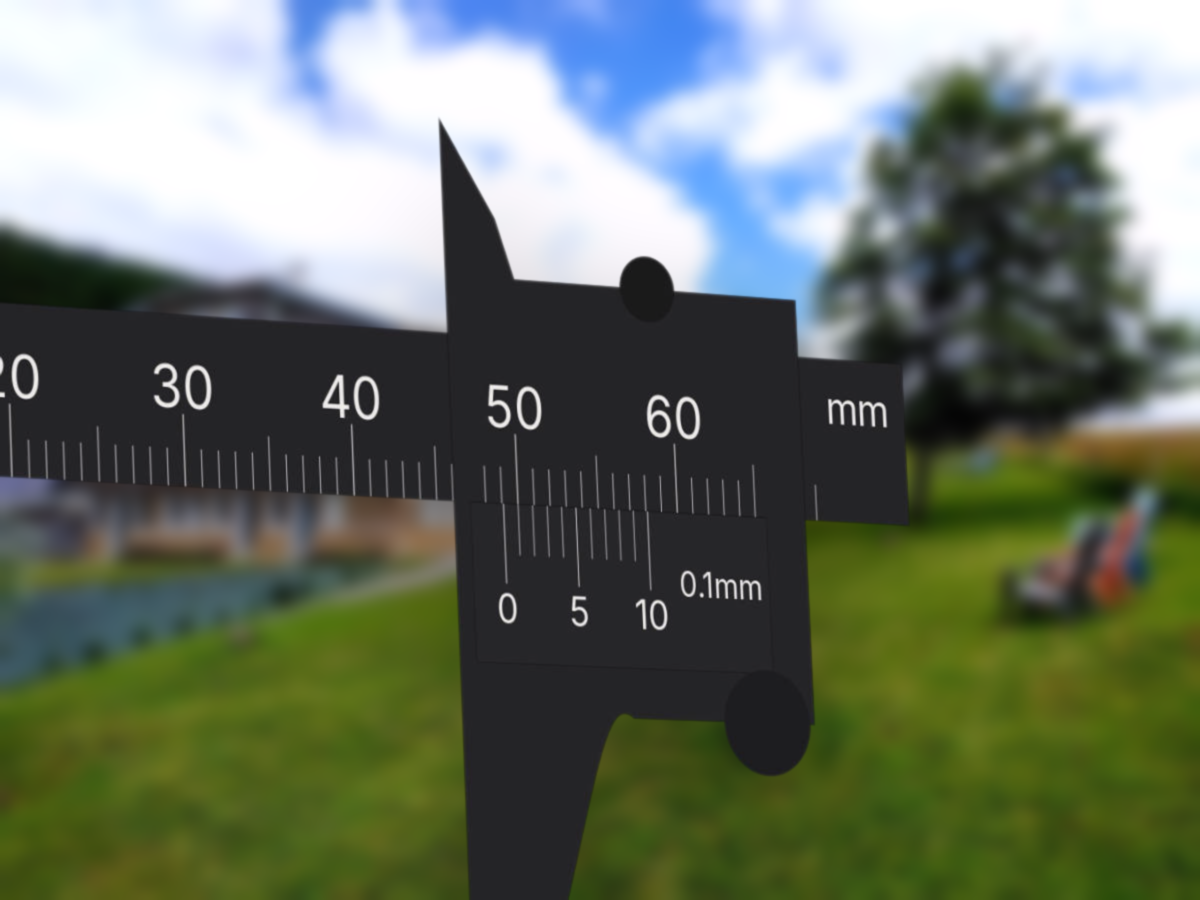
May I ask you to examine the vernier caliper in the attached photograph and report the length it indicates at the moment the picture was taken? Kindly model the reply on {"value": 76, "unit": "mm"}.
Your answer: {"value": 49.1, "unit": "mm"}
